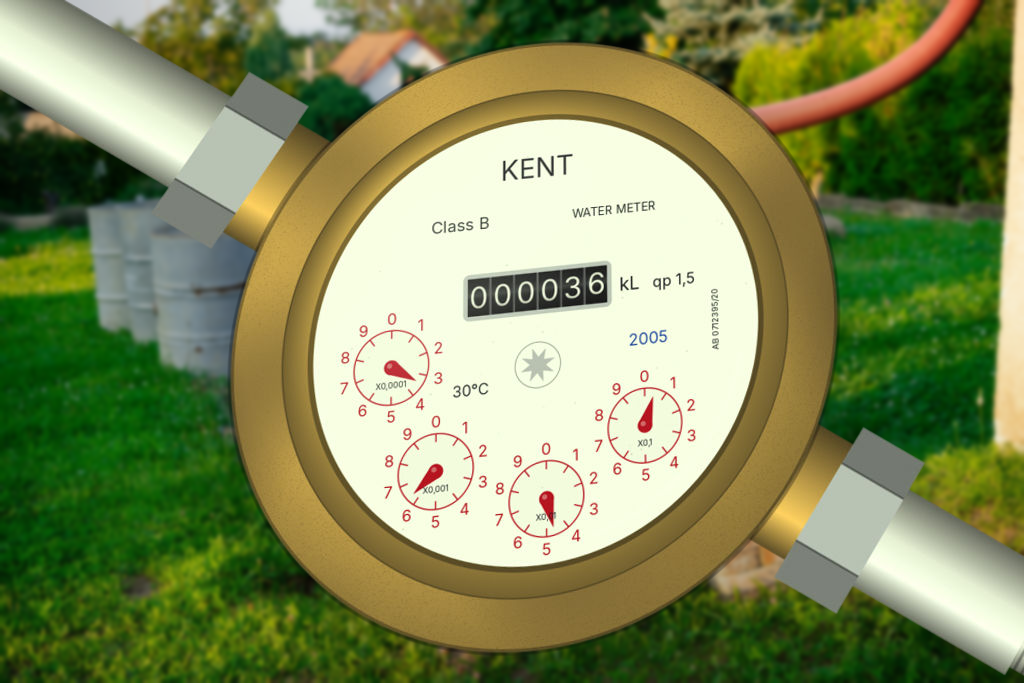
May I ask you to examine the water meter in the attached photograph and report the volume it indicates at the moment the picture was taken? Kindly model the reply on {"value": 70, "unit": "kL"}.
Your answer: {"value": 36.0463, "unit": "kL"}
